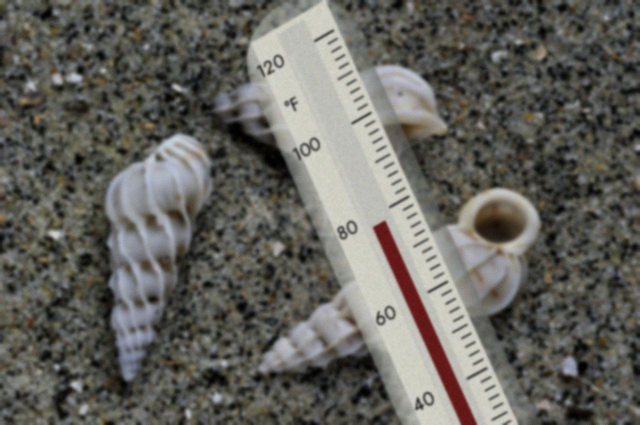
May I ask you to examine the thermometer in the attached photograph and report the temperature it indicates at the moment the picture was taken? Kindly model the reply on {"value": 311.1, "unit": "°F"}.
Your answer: {"value": 78, "unit": "°F"}
